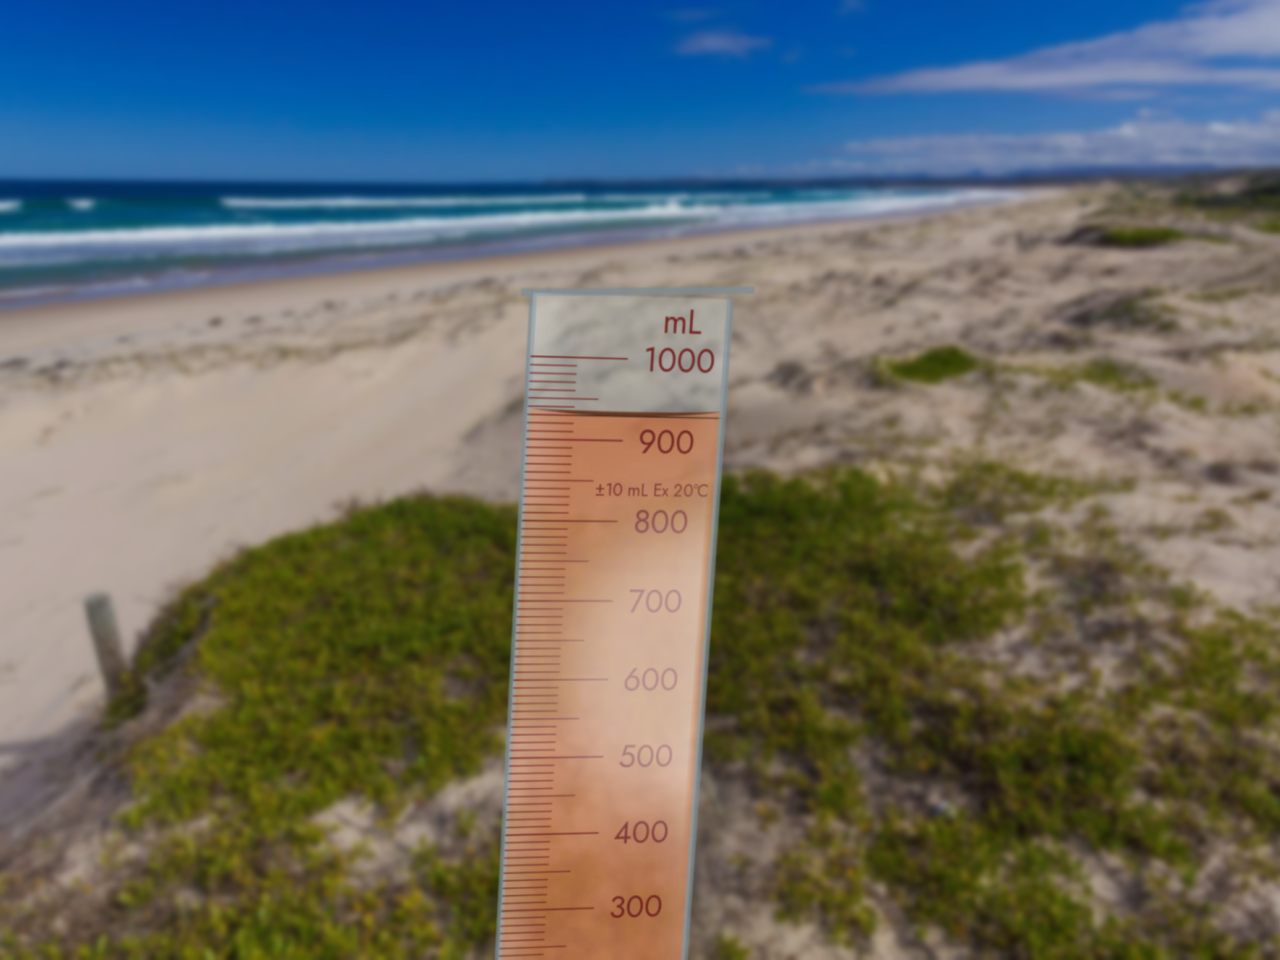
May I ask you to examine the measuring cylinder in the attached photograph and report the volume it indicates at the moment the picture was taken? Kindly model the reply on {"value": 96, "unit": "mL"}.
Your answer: {"value": 930, "unit": "mL"}
